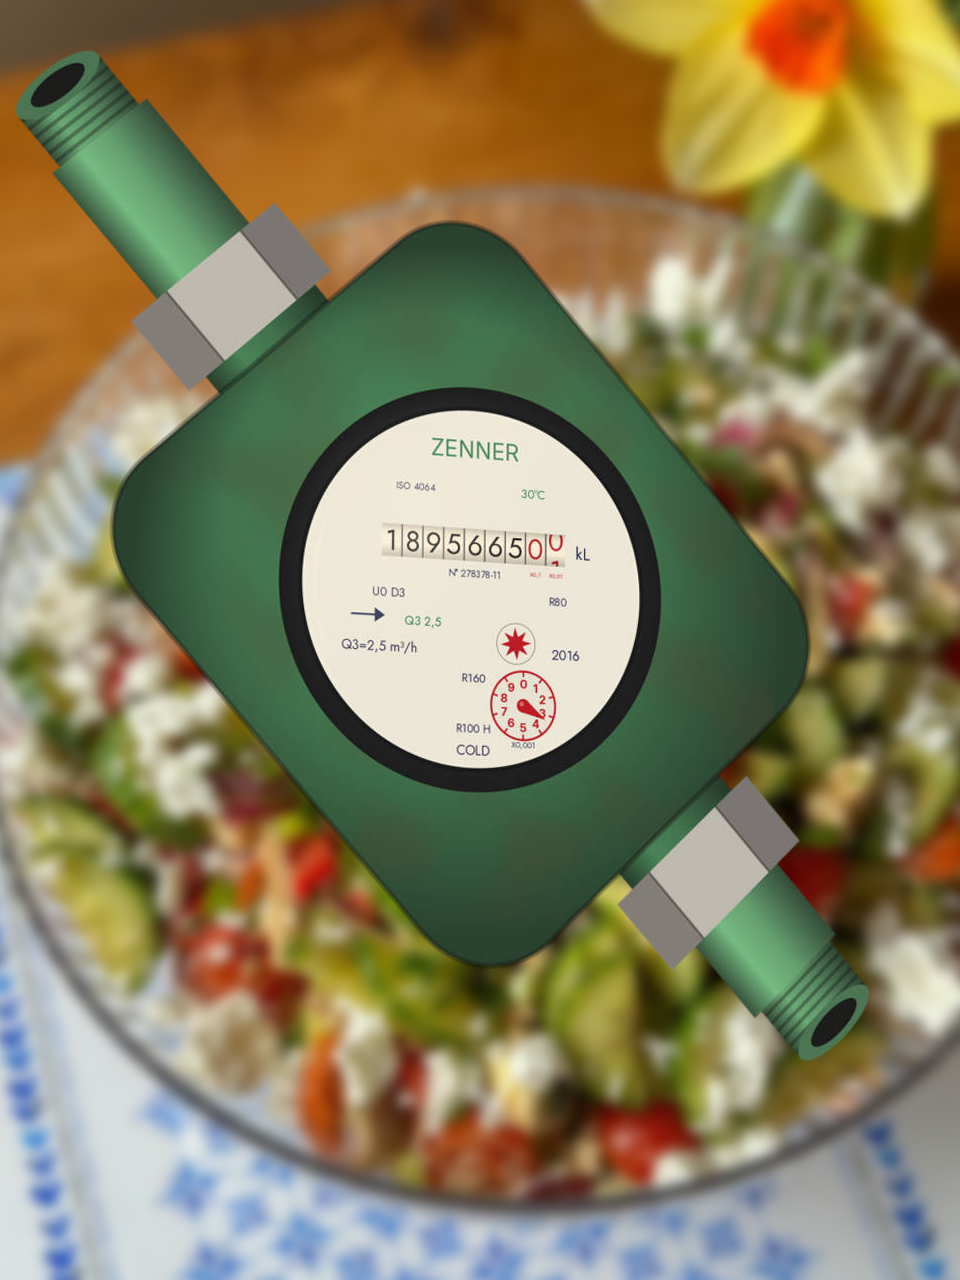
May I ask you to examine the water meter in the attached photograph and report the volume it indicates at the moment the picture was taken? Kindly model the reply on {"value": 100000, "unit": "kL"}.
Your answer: {"value": 1895665.003, "unit": "kL"}
